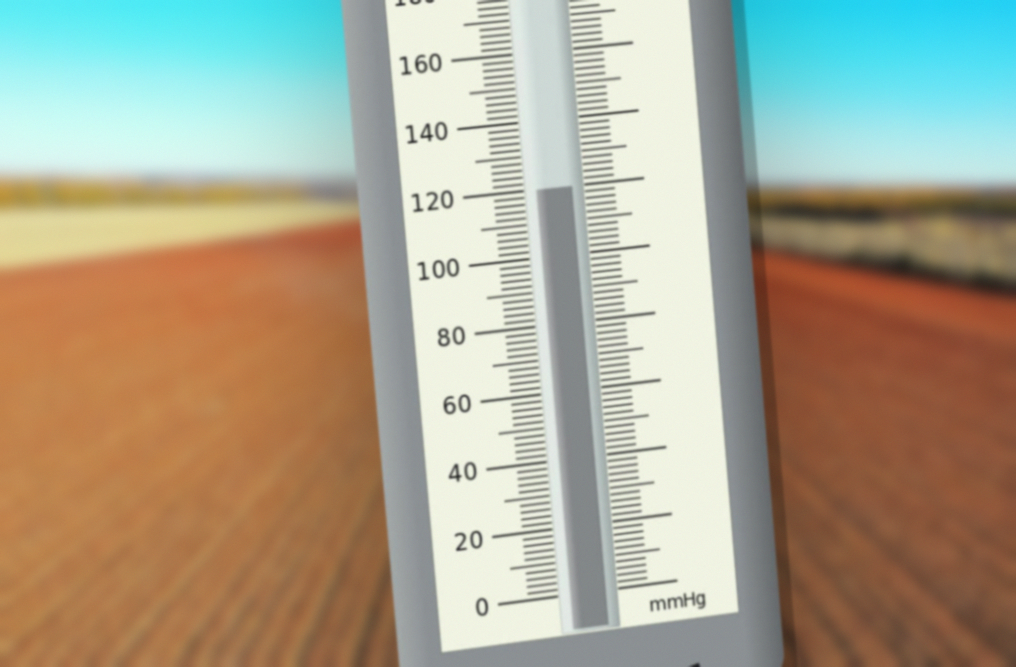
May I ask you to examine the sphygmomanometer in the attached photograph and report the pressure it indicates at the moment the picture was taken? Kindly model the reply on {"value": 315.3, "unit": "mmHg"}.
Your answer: {"value": 120, "unit": "mmHg"}
